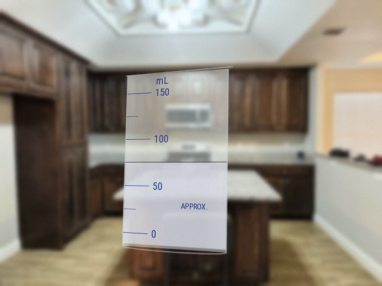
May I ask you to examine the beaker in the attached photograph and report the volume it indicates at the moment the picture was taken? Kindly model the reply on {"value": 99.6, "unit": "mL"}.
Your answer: {"value": 75, "unit": "mL"}
